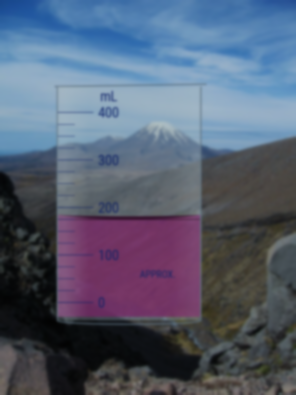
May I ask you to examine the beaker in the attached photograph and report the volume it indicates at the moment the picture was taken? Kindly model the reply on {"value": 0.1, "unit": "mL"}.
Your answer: {"value": 175, "unit": "mL"}
